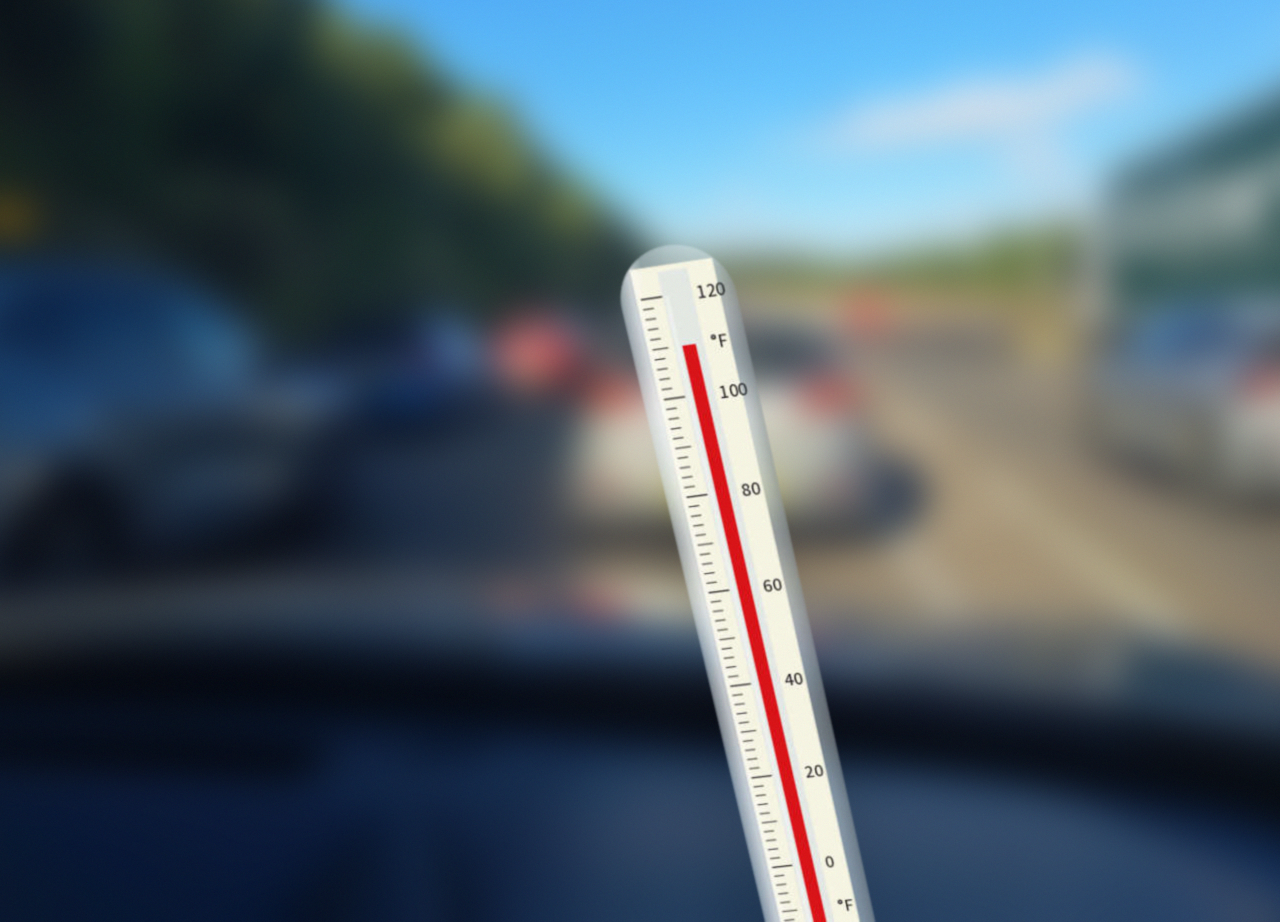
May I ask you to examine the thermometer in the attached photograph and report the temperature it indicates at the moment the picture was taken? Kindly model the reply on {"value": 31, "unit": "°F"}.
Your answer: {"value": 110, "unit": "°F"}
